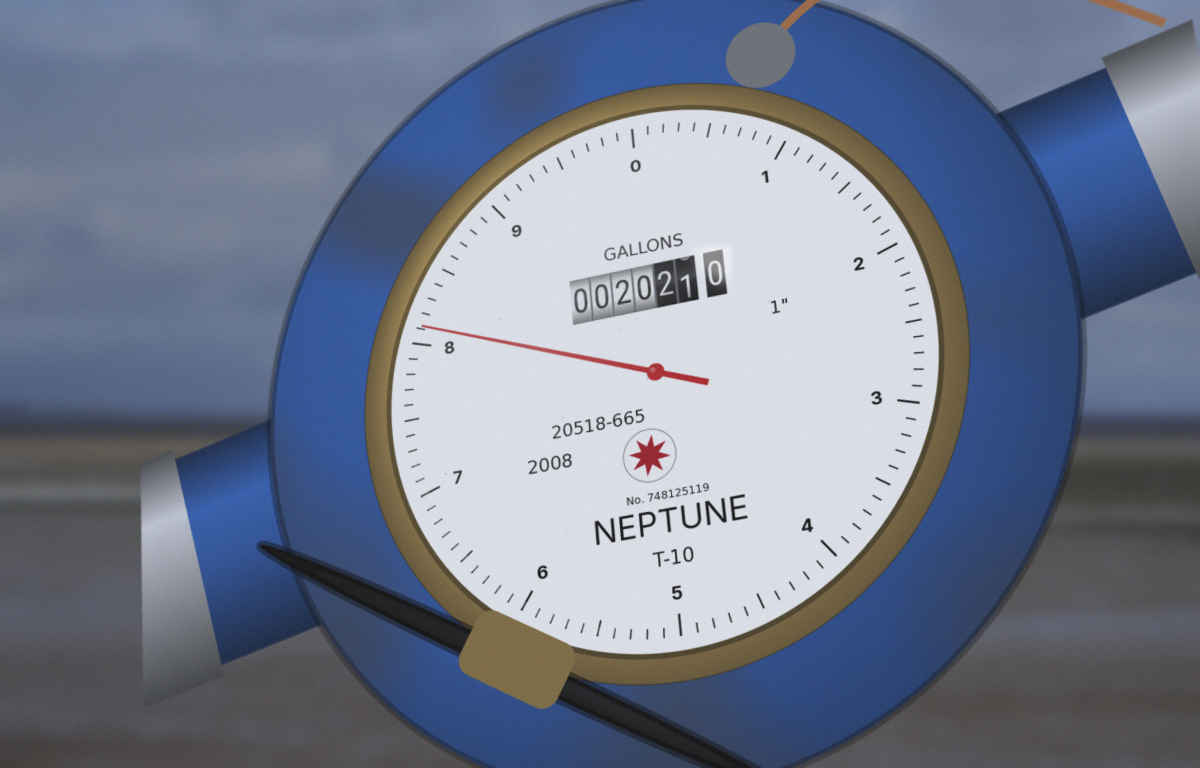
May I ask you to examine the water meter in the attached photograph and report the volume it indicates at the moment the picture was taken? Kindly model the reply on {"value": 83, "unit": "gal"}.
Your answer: {"value": 20208.1, "unit": "gal"}
